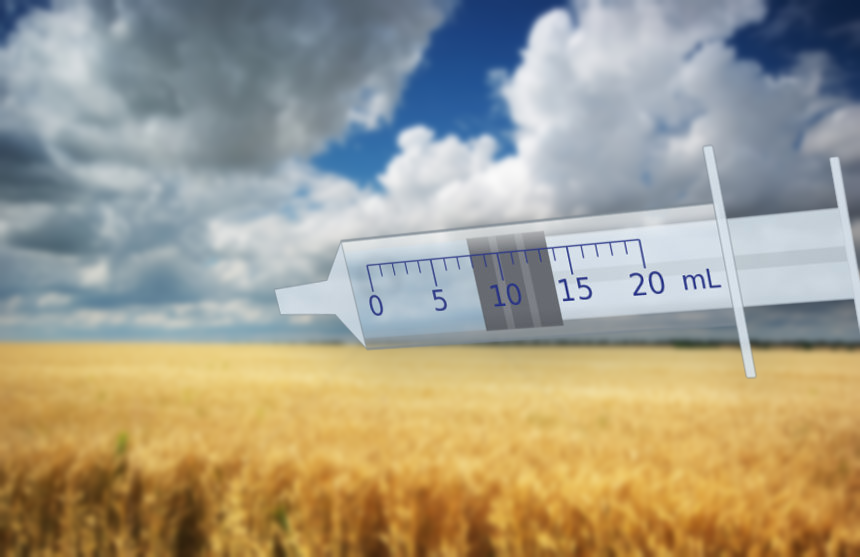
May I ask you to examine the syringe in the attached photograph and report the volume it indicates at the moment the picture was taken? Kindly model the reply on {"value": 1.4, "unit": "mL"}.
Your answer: {"value": 8, "unit": "mL"}
